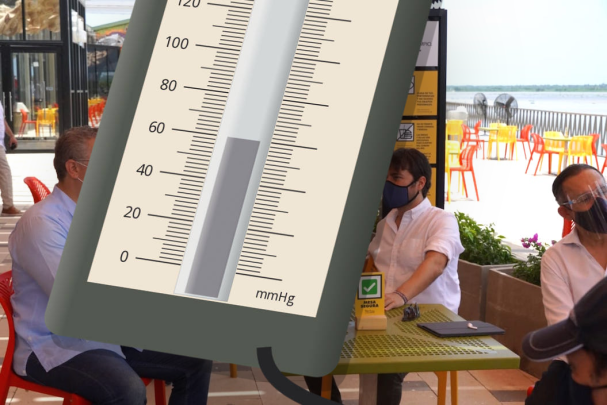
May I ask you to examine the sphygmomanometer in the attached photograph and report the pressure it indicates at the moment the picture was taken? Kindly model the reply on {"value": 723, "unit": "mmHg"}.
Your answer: {"value": 60, "unit": "mmHg"}
